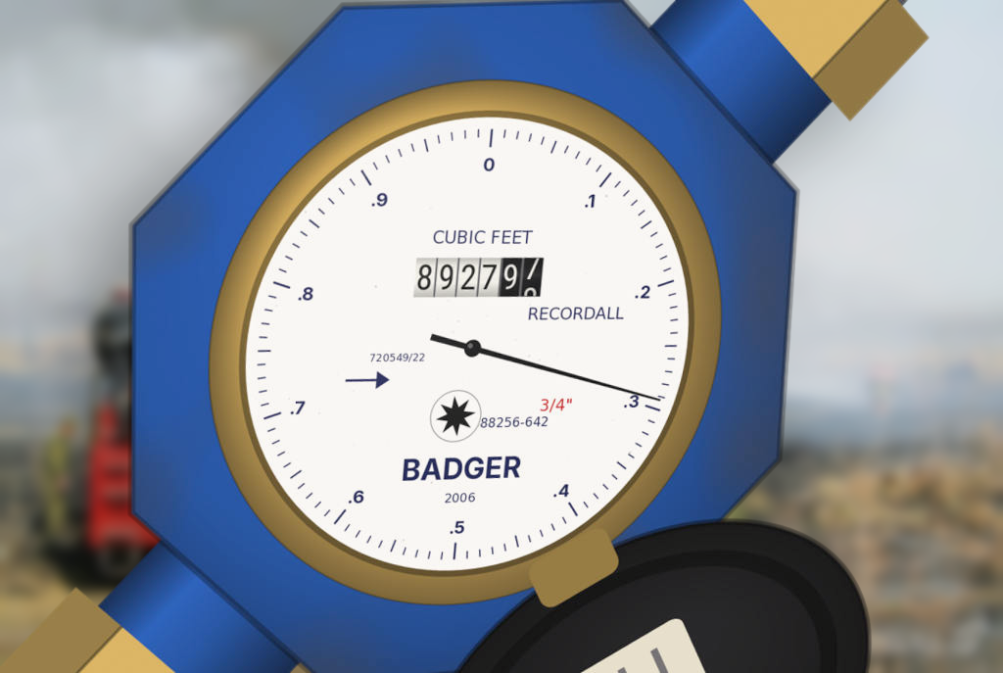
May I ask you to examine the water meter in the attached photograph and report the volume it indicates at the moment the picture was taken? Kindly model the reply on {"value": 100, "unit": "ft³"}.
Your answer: {"value": 892797.29, "unit": "ft³"}
